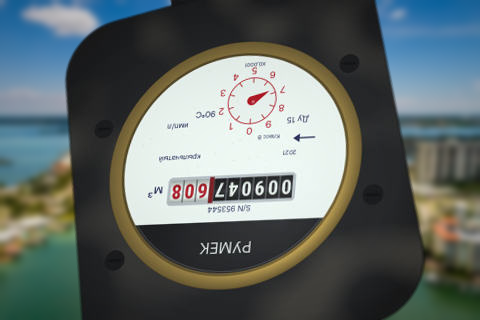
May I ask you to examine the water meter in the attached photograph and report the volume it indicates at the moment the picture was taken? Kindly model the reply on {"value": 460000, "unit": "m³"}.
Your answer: {"value": 9047.6086, "unit": "m³"}
